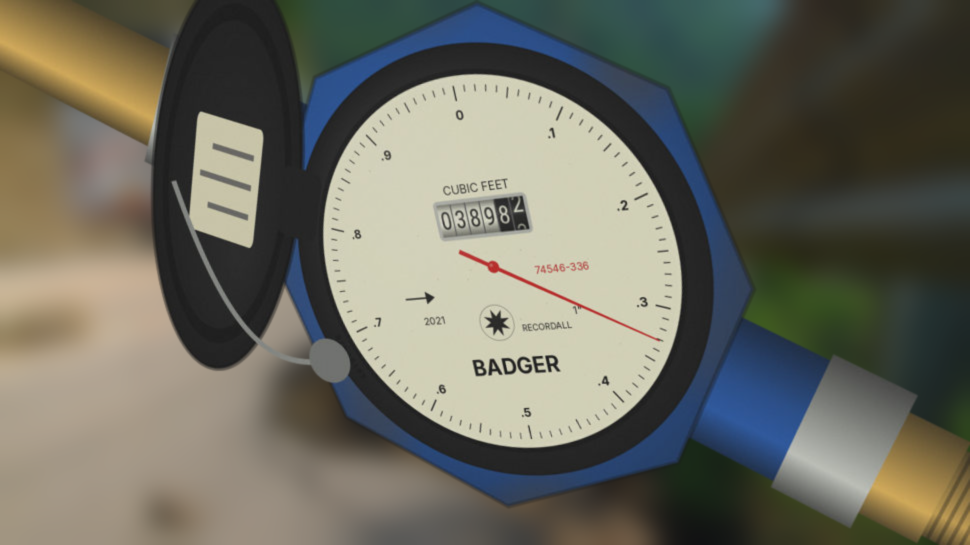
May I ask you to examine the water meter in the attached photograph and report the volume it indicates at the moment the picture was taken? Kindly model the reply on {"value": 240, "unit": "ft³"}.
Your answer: {"value": 38982.33, "unit": "ft³"}
